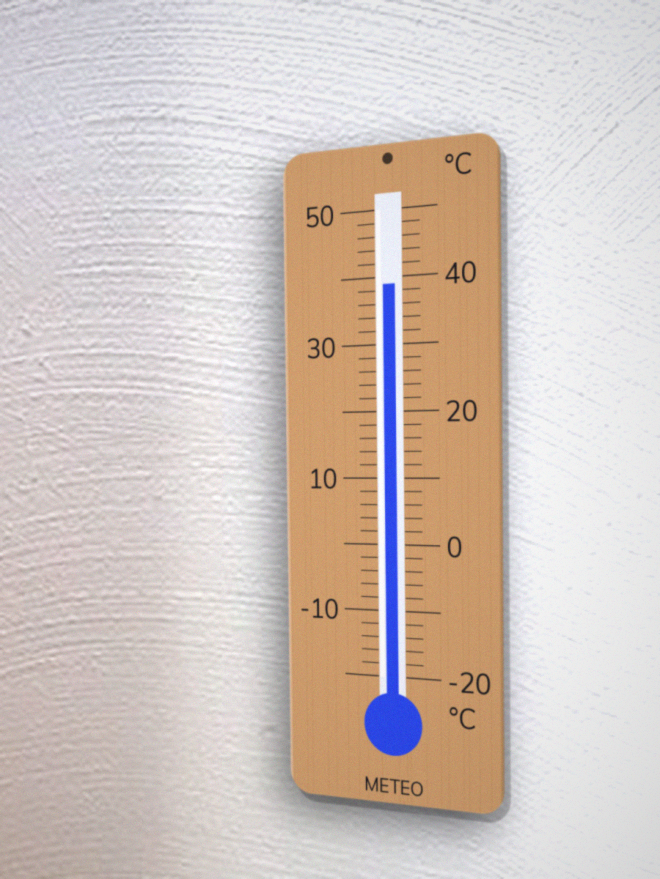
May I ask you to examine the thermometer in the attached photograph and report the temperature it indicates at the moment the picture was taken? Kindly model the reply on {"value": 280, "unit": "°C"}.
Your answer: {"value": 39, "unit": "°C"}
